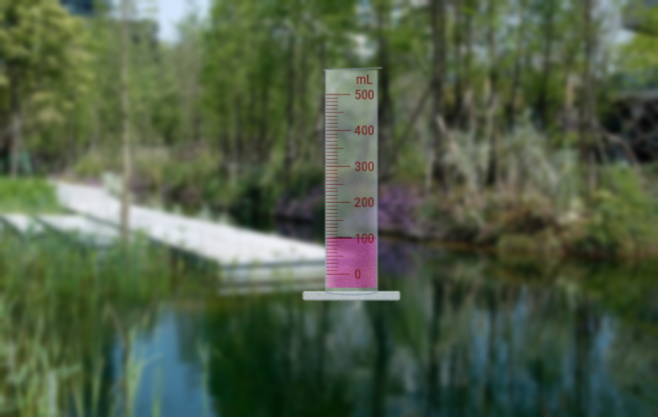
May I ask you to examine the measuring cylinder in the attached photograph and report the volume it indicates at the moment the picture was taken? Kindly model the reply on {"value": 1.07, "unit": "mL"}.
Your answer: {"value": 100, "unit": "mL"}
